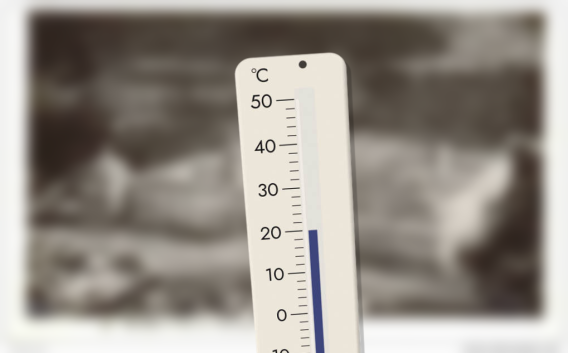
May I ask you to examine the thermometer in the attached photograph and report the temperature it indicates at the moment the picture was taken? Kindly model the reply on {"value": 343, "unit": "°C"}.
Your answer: {"value": 20, "unit": "°C"}
